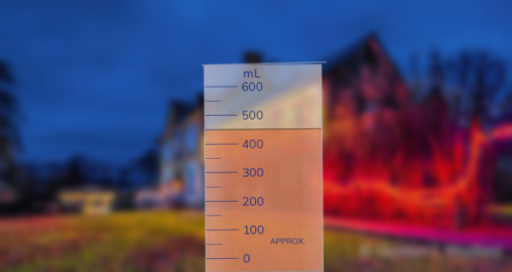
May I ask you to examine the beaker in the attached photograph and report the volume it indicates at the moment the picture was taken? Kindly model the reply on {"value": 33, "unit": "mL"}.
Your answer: {"value": 450, "unit": "mL"}
